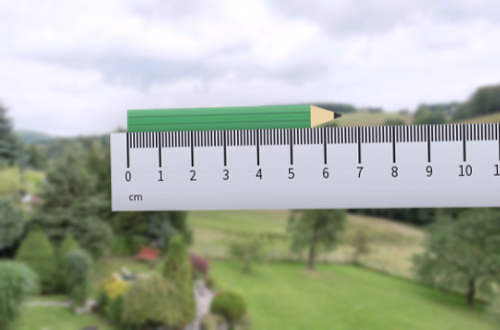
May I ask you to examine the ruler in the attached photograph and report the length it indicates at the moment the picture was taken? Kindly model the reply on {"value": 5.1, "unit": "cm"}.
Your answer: {"value": 6.5, "unit": "cm"}
